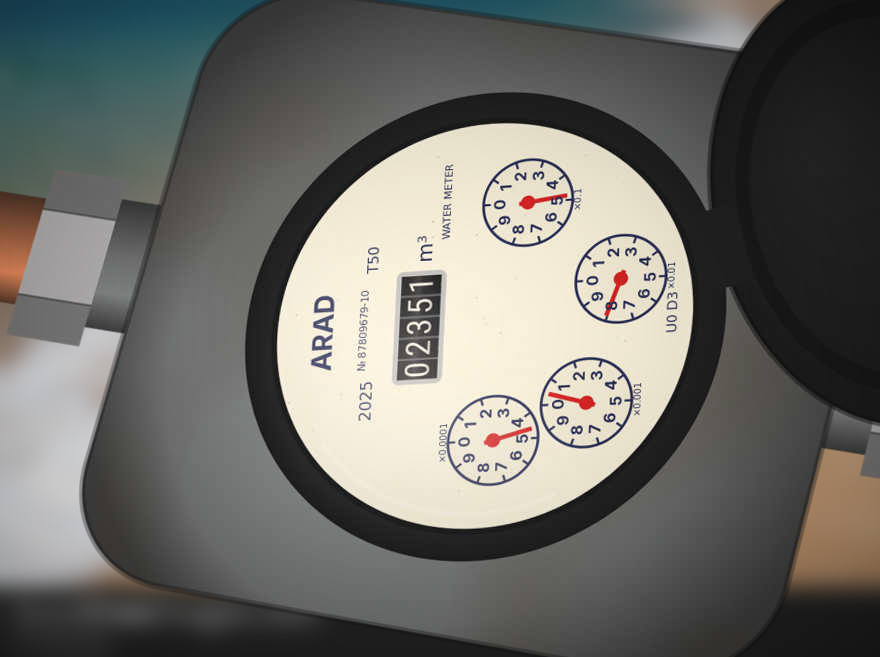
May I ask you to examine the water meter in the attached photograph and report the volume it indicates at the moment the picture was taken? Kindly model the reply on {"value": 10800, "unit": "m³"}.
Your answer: {"value": 2351.4804, "unit": "m³"}
